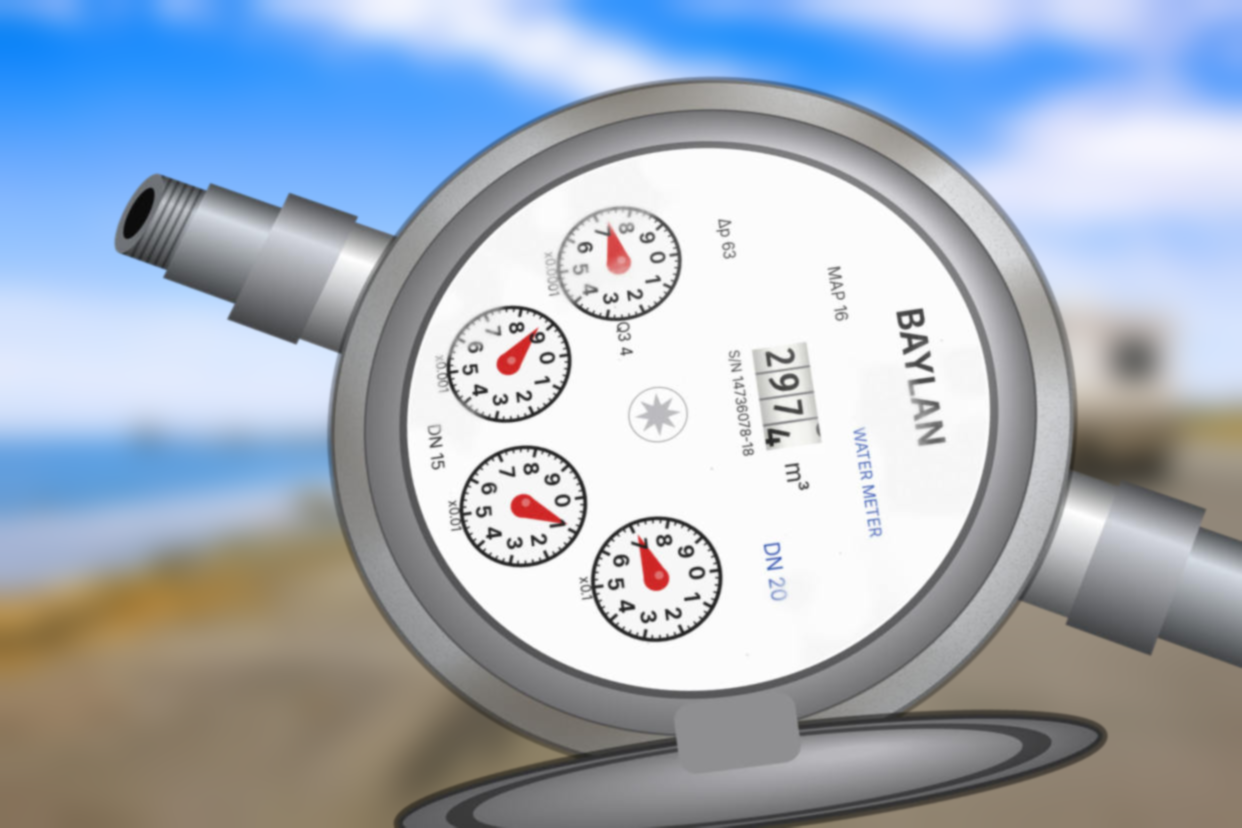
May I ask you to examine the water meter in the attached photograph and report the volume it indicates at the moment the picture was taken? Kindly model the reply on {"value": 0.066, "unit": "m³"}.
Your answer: {"value": 2973.7087, "unit": "m³"}
